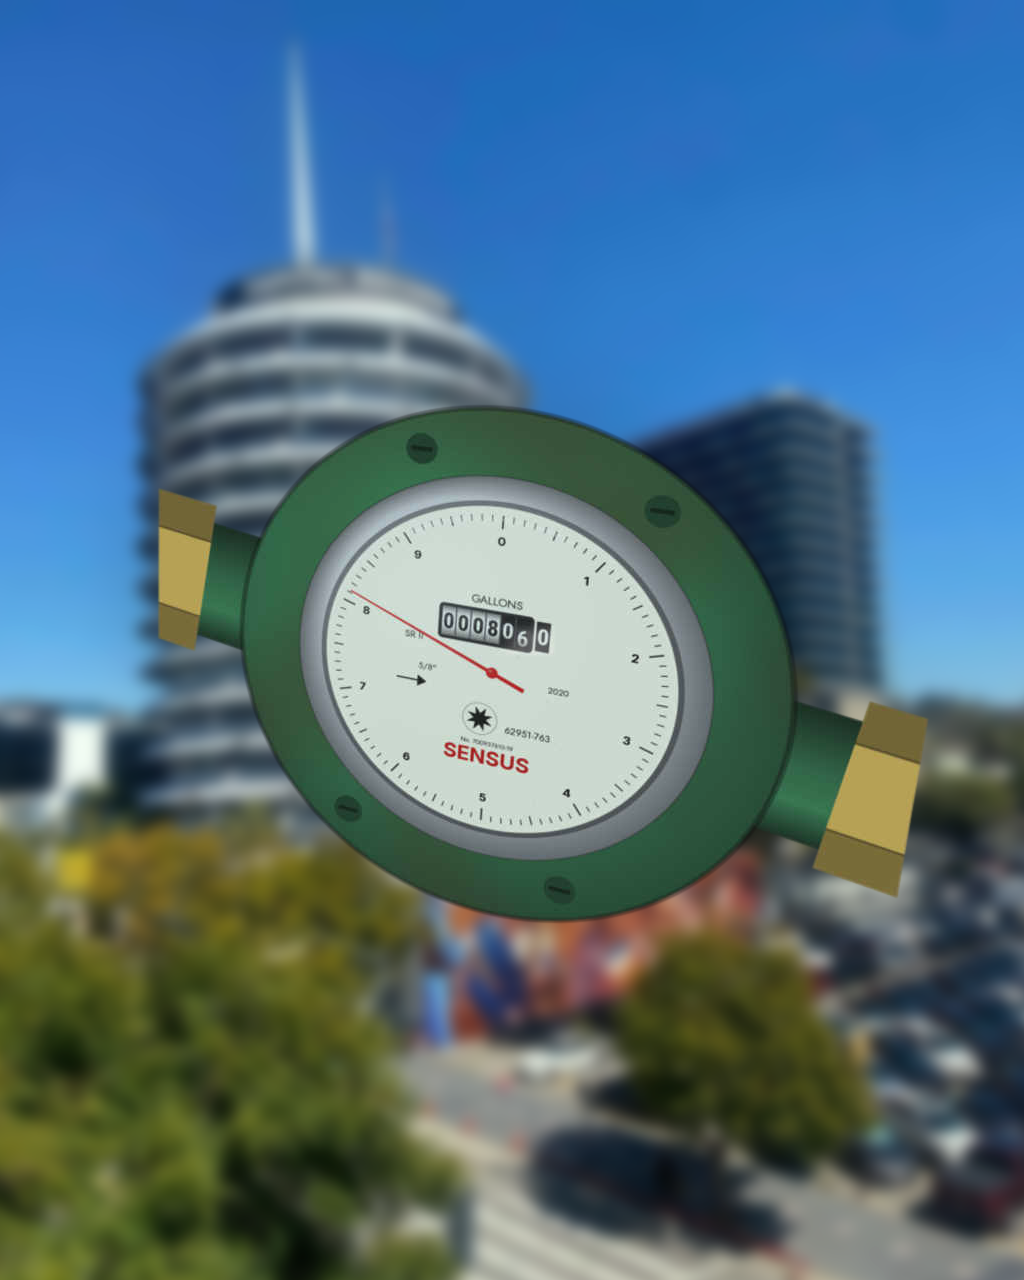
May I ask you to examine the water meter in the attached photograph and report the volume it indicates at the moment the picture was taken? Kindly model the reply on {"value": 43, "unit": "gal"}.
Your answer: {"value": 8058.1, "unit": "gal"}
